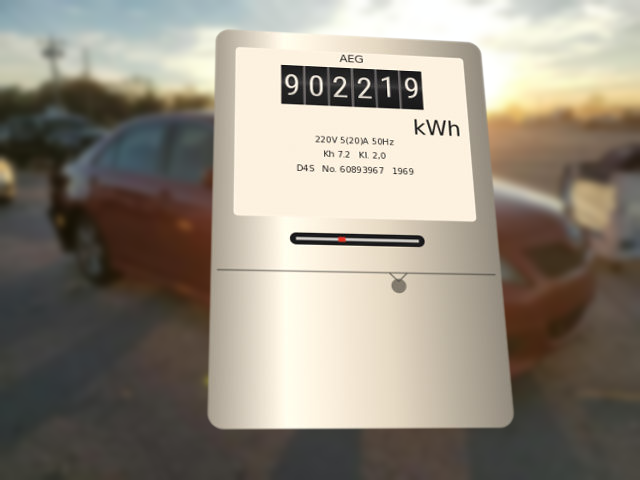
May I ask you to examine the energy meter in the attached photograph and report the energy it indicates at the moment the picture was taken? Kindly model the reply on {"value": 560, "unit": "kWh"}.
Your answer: {"value": 902219, "unit": "kWh"}
